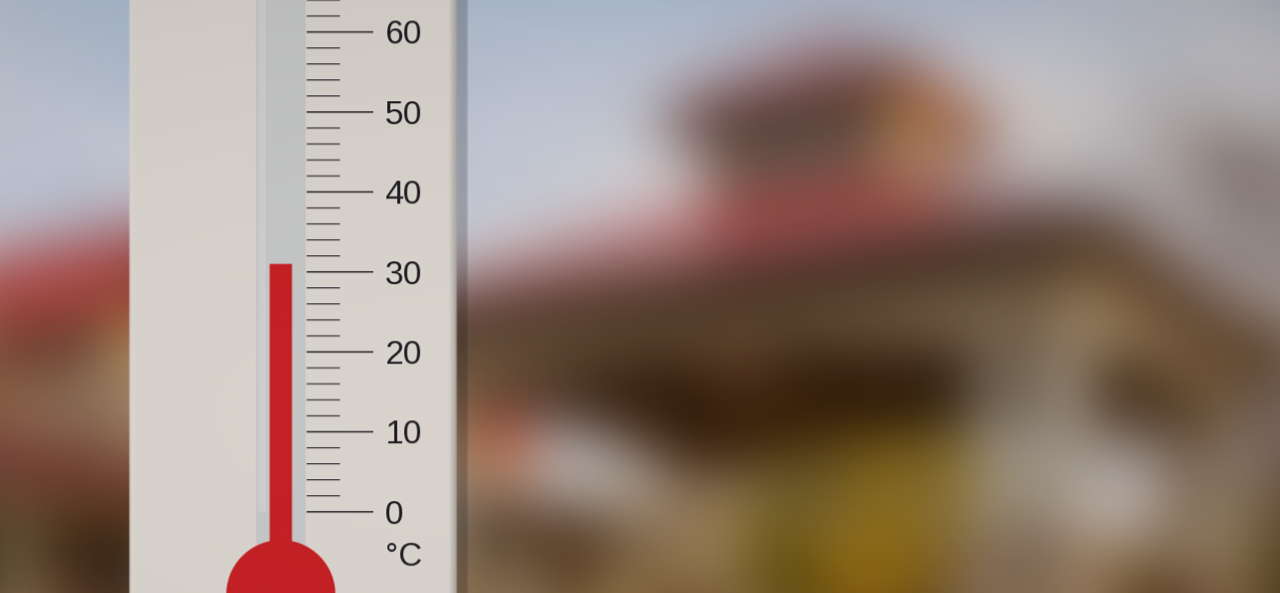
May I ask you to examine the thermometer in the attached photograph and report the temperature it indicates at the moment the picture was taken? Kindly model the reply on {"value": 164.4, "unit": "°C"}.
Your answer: {"value": 31, "unit": "°C"}
